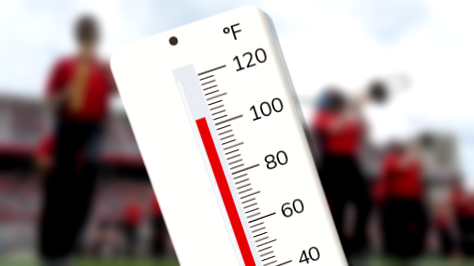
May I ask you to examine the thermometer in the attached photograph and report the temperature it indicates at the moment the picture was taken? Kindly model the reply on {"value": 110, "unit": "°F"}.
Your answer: {"value": 104, "unit": "°F"}
